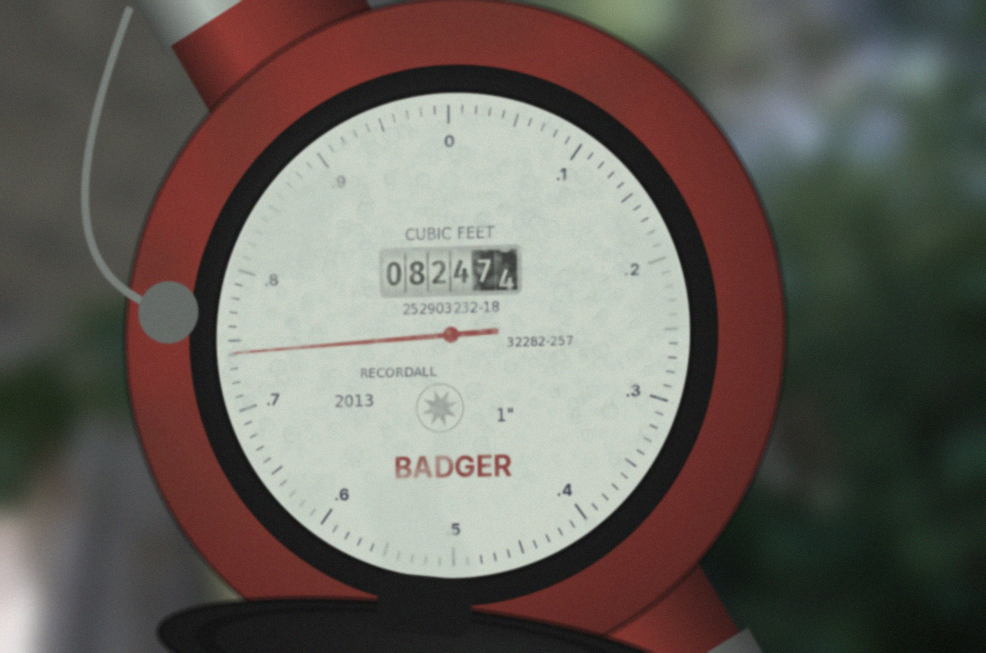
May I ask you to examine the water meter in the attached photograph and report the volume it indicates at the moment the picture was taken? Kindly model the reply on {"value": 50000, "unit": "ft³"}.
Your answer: {"value": 82473.74, "unit": "ft³"}
